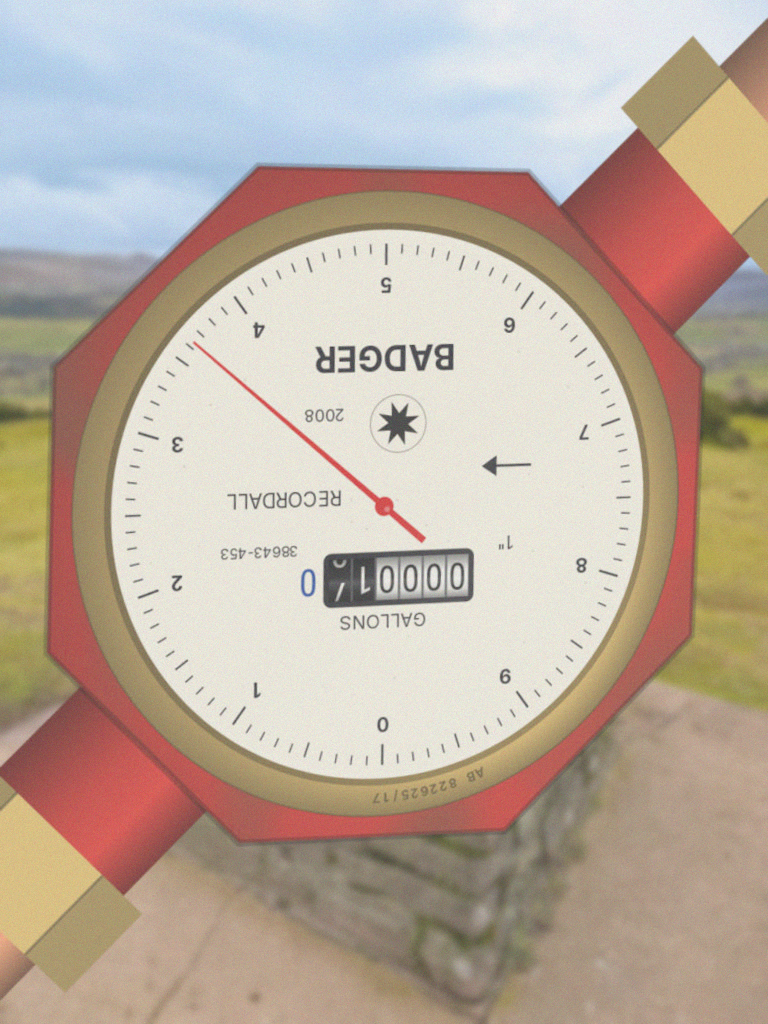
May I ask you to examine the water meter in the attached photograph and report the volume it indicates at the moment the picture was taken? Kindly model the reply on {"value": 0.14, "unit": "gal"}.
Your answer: {"value": 173.6, "unit": "gal"}
